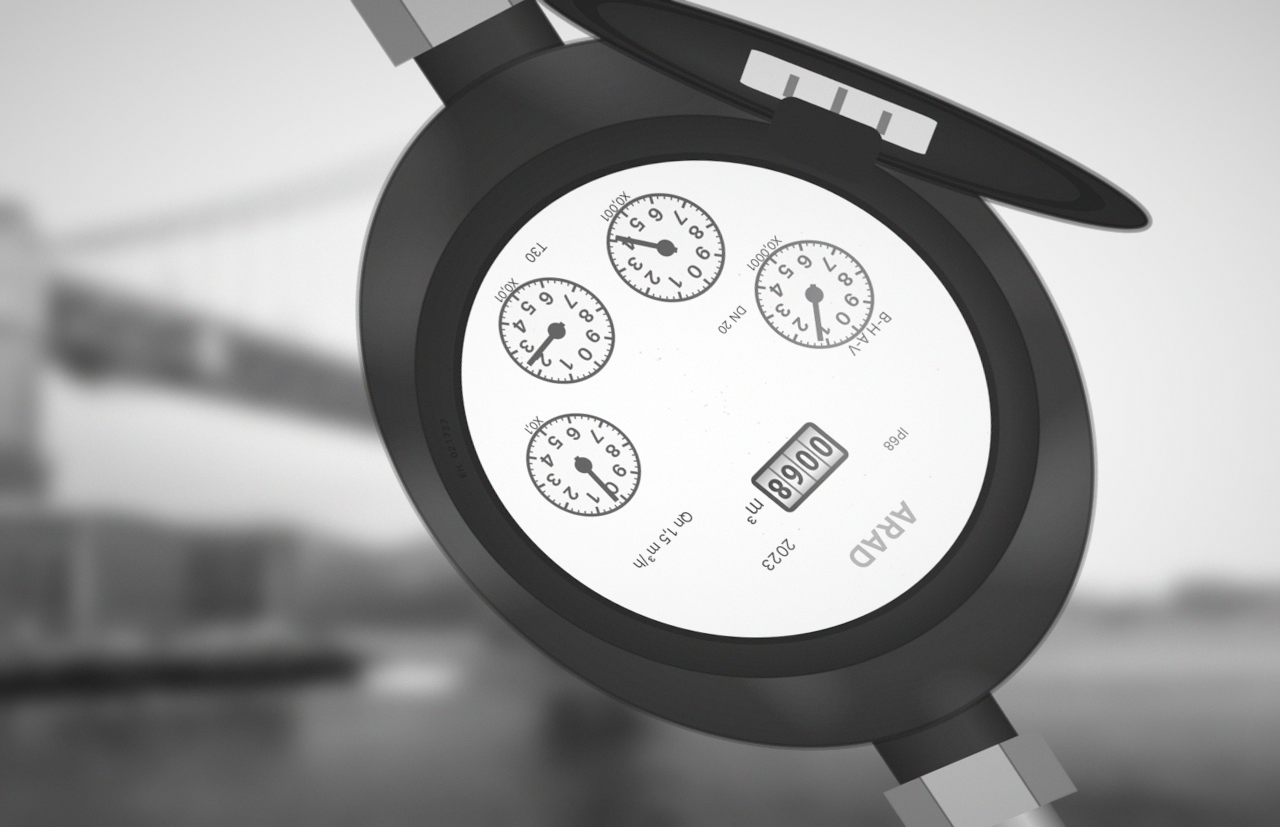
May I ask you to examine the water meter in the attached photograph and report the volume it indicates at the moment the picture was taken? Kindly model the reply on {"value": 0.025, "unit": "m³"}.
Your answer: {"value": 68.0241, "unit": "m³"}
